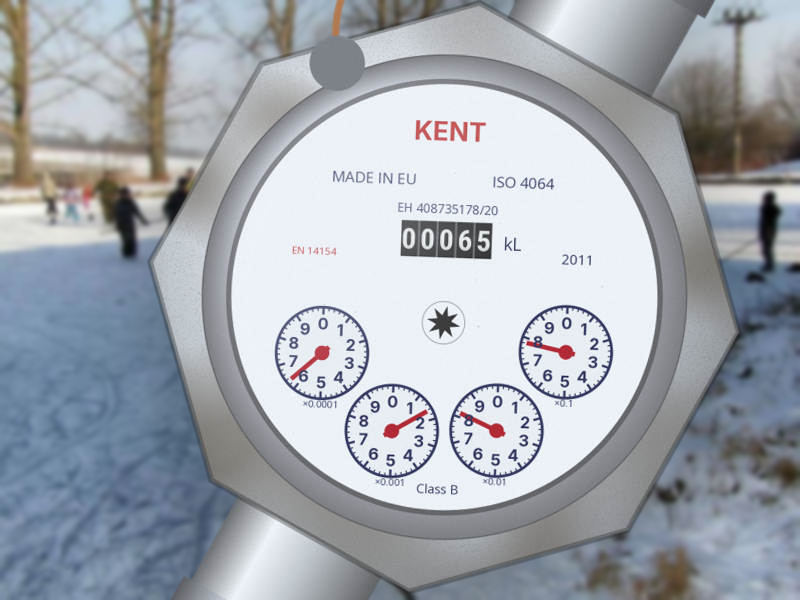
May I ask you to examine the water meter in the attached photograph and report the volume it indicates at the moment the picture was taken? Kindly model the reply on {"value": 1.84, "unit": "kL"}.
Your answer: {"value": 65.7816, "unit": "kL"}
